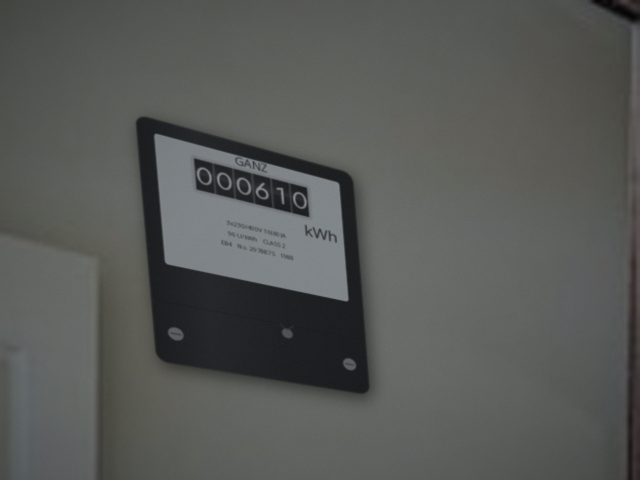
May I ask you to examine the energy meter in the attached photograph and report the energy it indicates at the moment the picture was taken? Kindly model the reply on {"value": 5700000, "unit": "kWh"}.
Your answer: {"value": 610, "unit": "kWh"}
